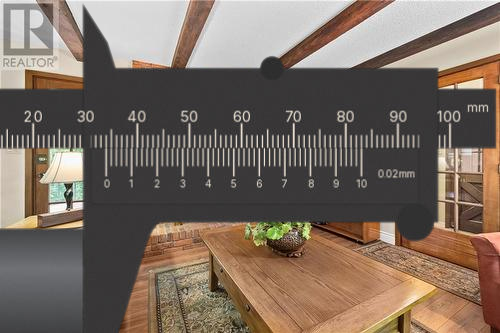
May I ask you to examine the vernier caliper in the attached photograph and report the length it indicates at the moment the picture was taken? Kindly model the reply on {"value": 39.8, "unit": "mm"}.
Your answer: {"value": 34.0, "unit": "mm"}
